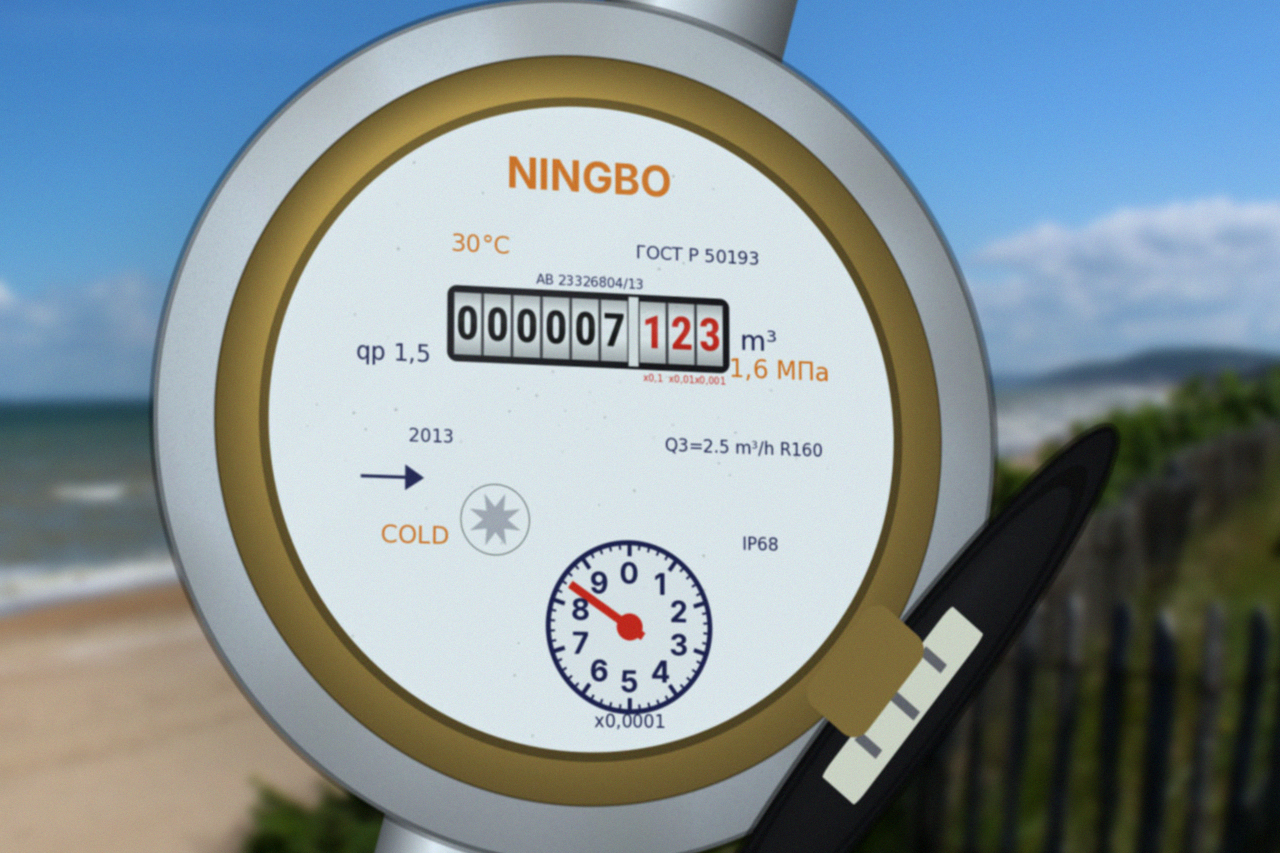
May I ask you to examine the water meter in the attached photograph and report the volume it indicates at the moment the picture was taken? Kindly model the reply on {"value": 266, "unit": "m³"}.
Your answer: {"value": 7.1238, "unit": "m³"}
